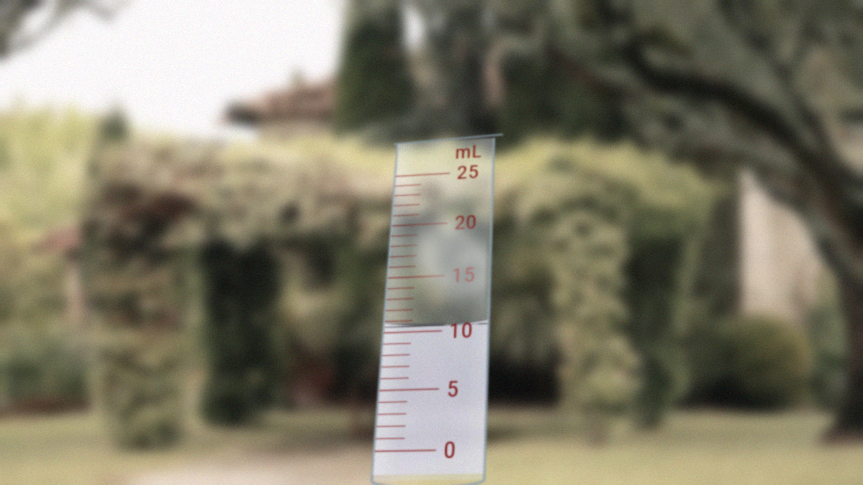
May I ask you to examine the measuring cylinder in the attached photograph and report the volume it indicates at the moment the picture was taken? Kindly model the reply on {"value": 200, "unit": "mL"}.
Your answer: {"value": 10.5, "unit": "mL"}
